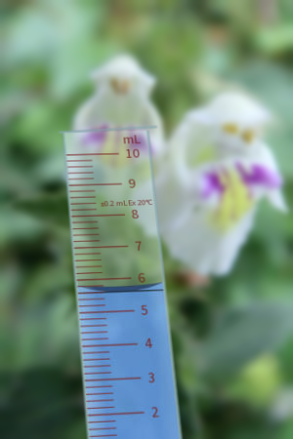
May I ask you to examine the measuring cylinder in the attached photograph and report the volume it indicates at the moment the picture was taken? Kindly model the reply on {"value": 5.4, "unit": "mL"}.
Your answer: {"value": 5.6, "unit": "mL"}
